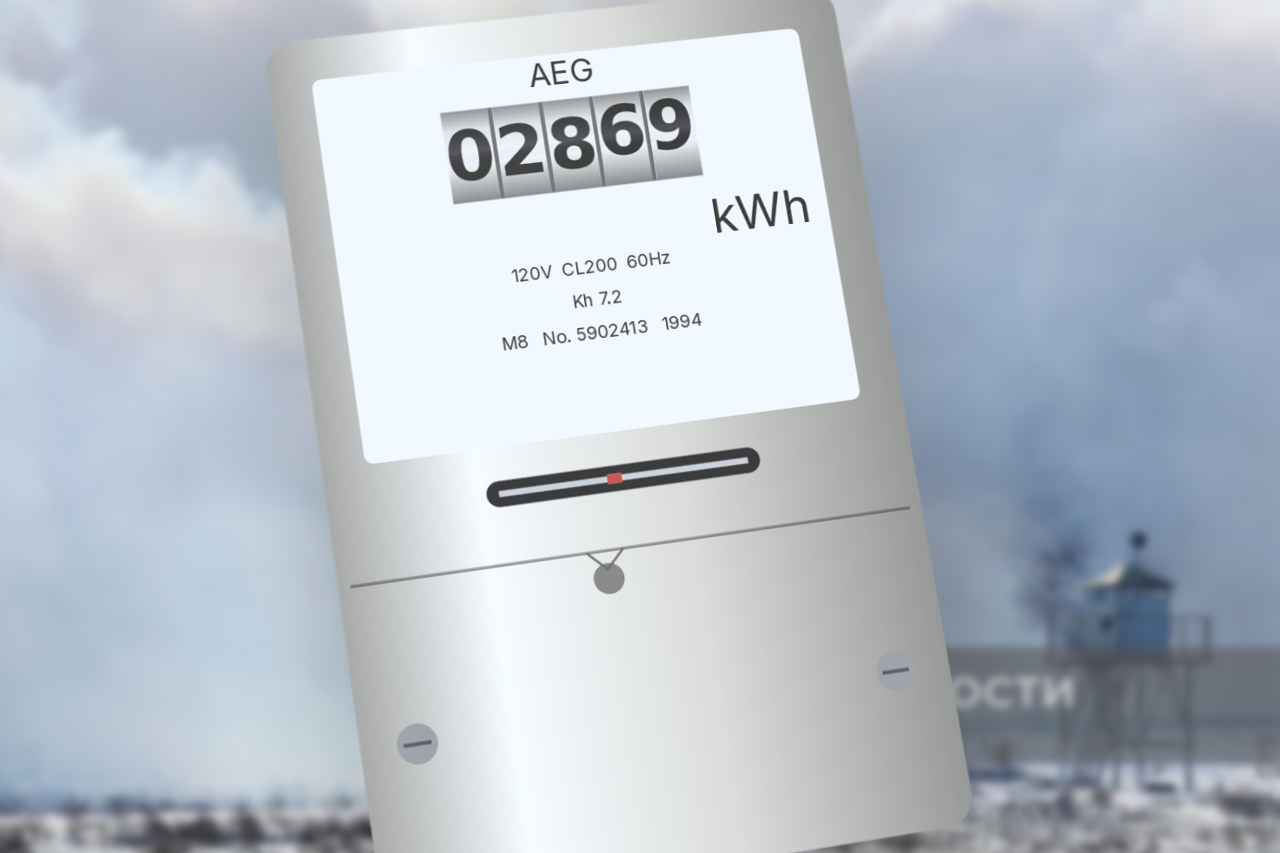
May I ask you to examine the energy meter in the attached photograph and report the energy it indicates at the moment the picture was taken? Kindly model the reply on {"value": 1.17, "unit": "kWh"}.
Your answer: {"value": 2869, "unit": "kWh"}
